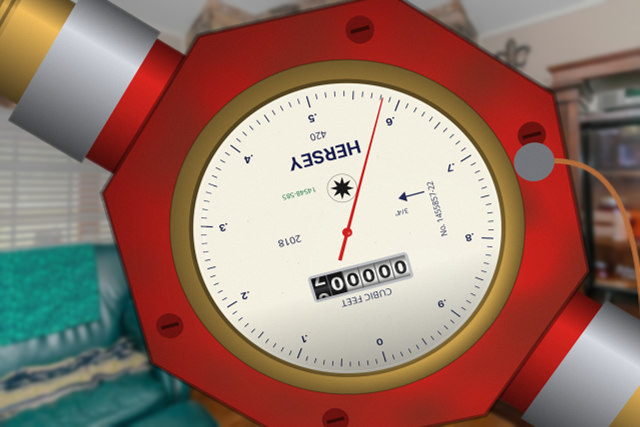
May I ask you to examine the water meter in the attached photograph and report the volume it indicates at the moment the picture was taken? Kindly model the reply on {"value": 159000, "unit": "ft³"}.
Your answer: {"value": 6.58, "unit": "ft³"}
